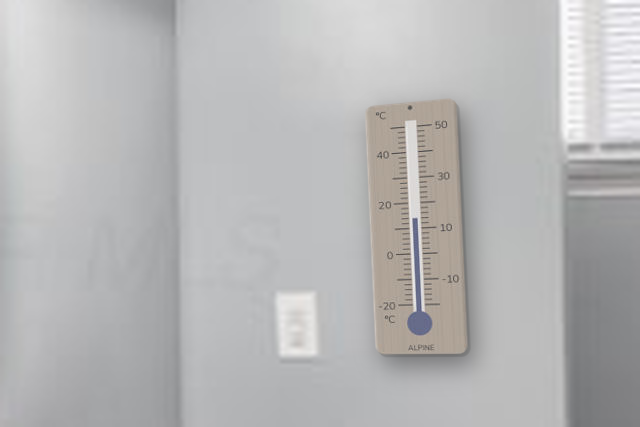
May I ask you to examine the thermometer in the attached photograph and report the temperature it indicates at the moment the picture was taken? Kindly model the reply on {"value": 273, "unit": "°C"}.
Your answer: {"value": 14, "unit": "°C"}
